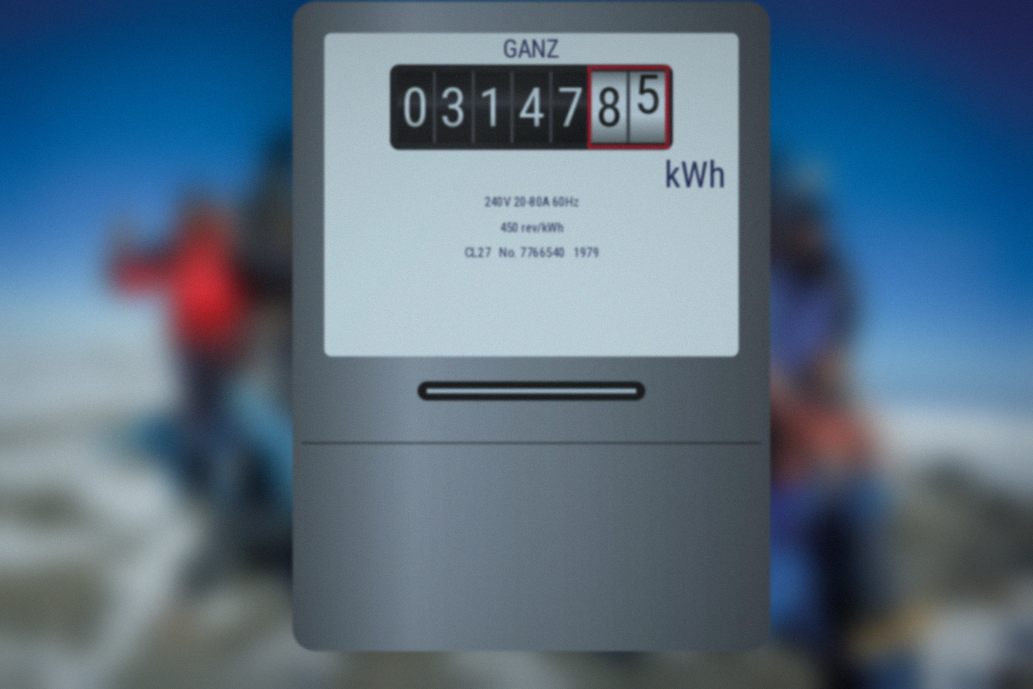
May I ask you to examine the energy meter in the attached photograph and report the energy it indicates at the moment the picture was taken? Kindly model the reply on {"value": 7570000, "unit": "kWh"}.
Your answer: {"value": 3147.85, "unit": "kWh"}
